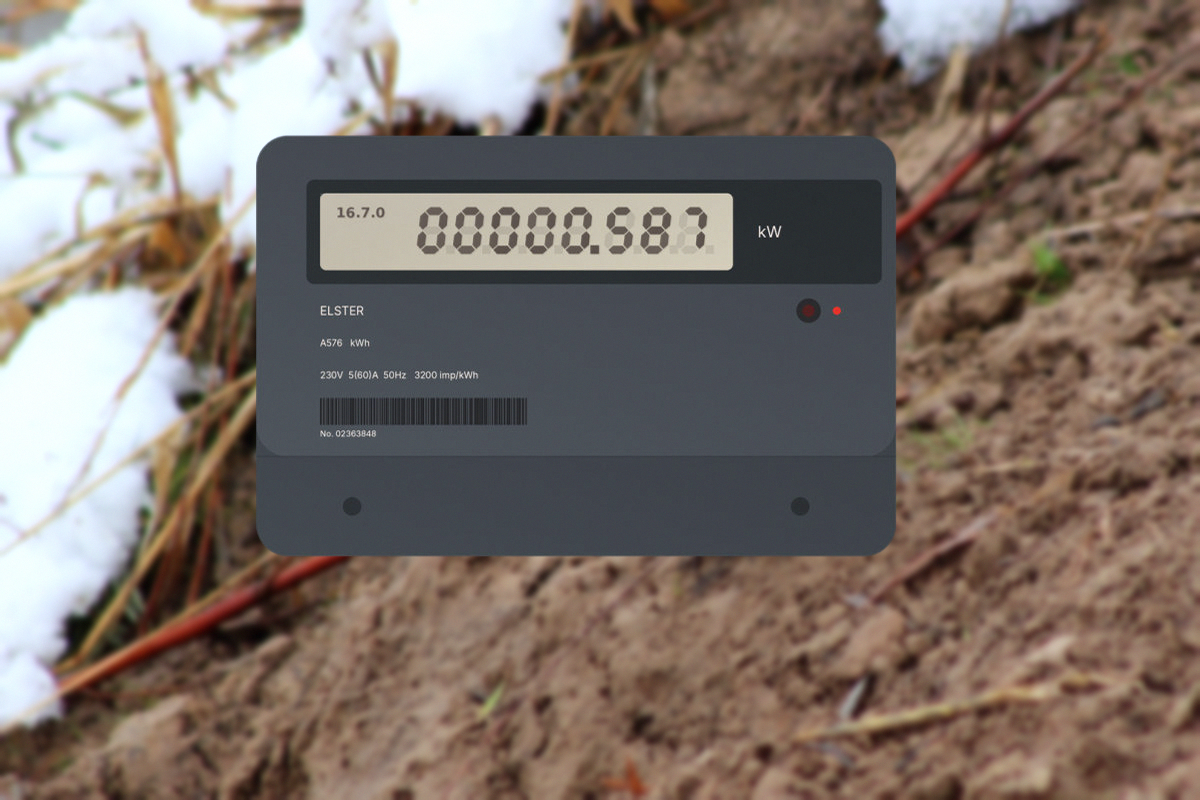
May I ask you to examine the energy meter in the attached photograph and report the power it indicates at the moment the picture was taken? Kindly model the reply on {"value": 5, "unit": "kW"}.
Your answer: {"value": 0.587, "unit": "kW"}
